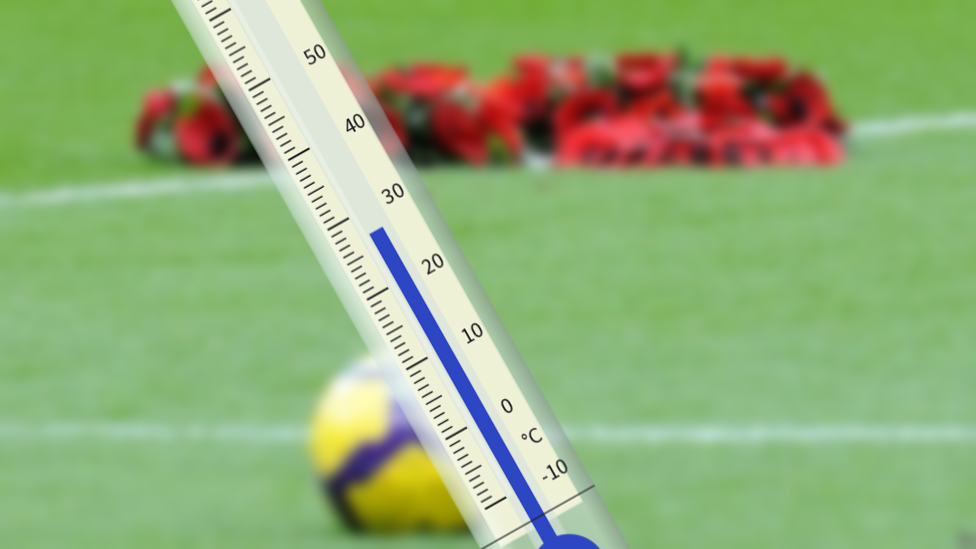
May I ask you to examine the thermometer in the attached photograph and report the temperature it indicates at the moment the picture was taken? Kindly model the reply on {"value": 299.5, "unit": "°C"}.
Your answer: {"value": 27, "unit": "°C"}
